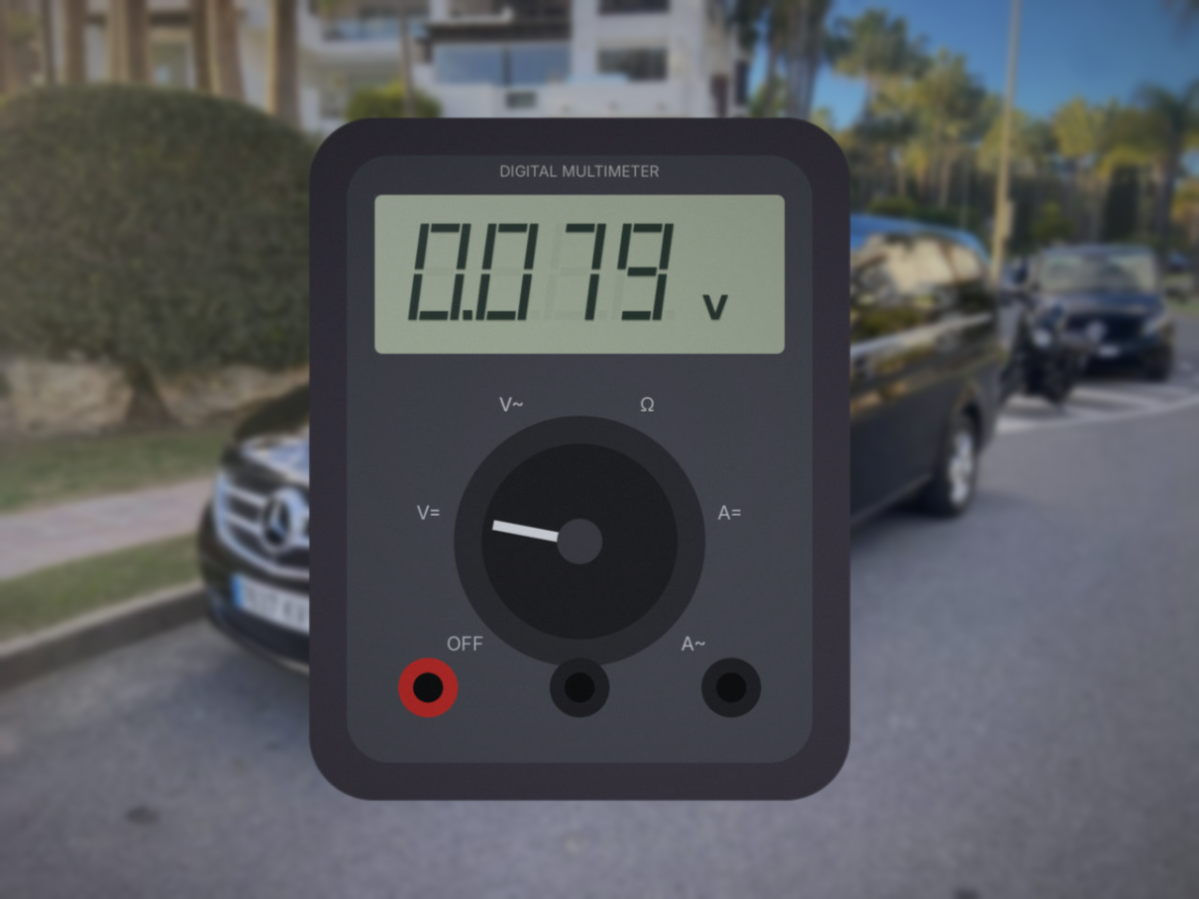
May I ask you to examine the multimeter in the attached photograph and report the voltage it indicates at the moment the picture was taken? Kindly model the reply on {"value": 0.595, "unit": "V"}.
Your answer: {"value": 0.079, "unit": "V"}
